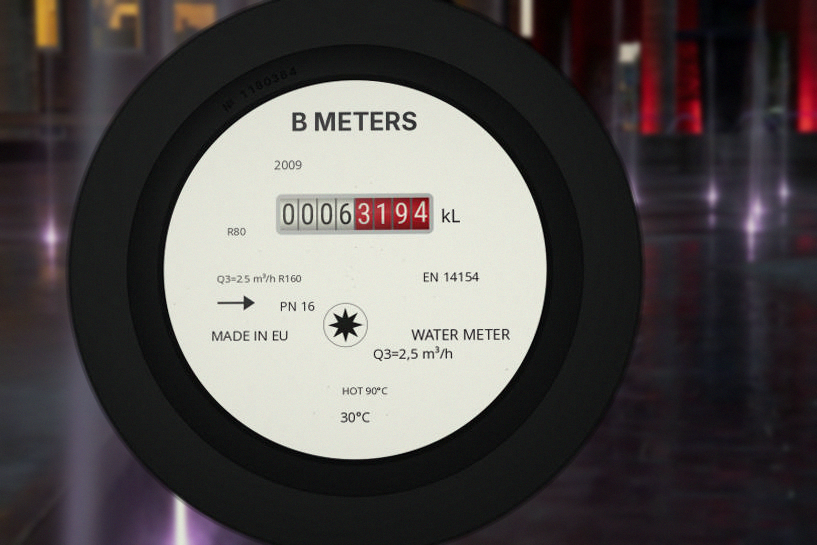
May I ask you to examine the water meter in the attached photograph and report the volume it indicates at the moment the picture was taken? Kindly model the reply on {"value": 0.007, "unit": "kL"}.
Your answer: {"value": 6.3194, "unit": "kL"}
